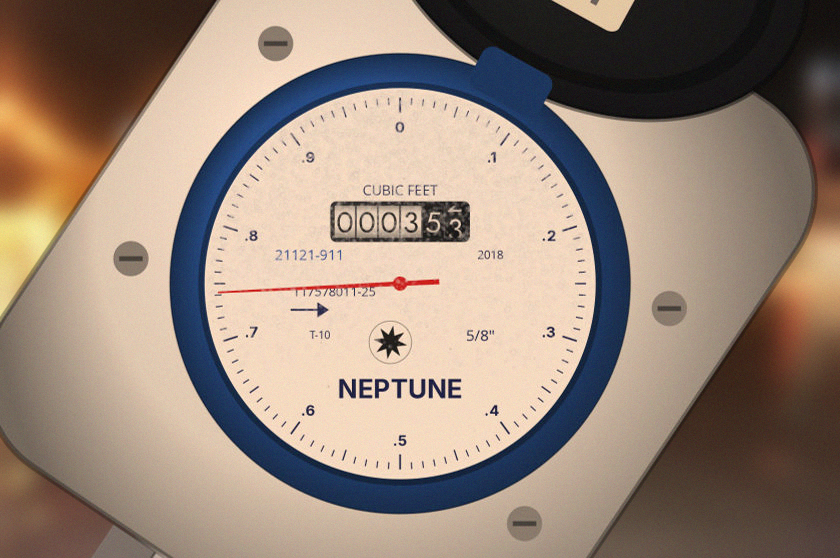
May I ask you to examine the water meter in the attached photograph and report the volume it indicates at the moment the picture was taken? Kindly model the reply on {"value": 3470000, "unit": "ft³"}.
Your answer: {"value": 352.74, "unit": "ft³"}
